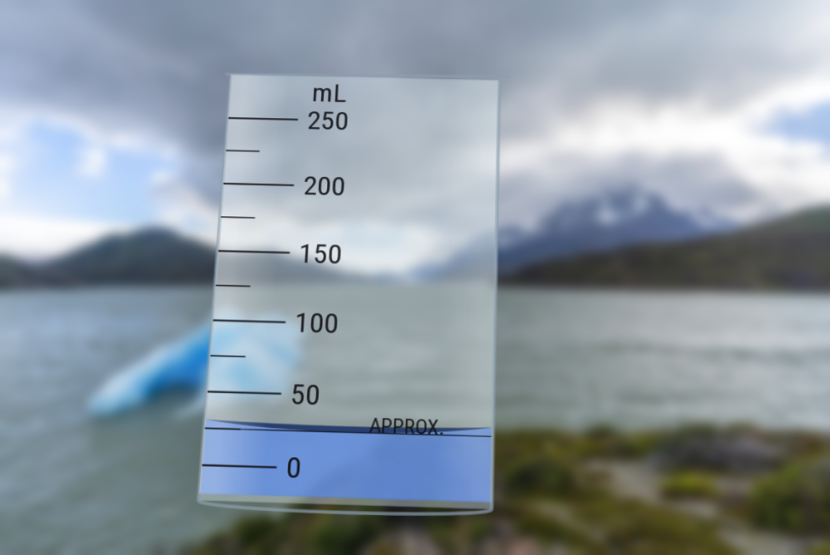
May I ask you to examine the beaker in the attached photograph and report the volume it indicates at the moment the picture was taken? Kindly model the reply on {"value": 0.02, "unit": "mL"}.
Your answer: {"value": 25, "unit": "mL"}
